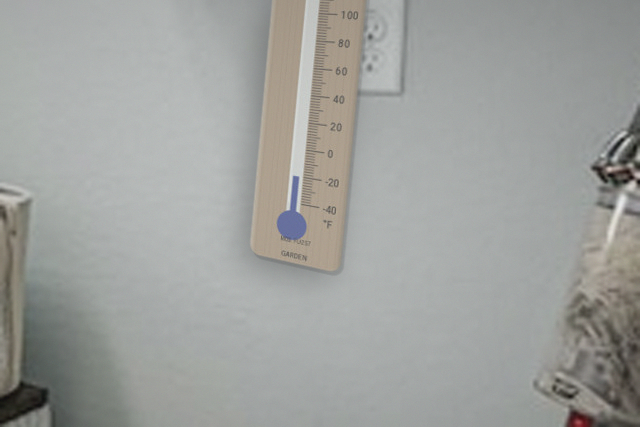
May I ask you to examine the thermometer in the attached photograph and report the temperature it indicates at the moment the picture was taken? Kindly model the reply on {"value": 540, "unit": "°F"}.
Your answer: {"value": -20, "unit": "°F"}
